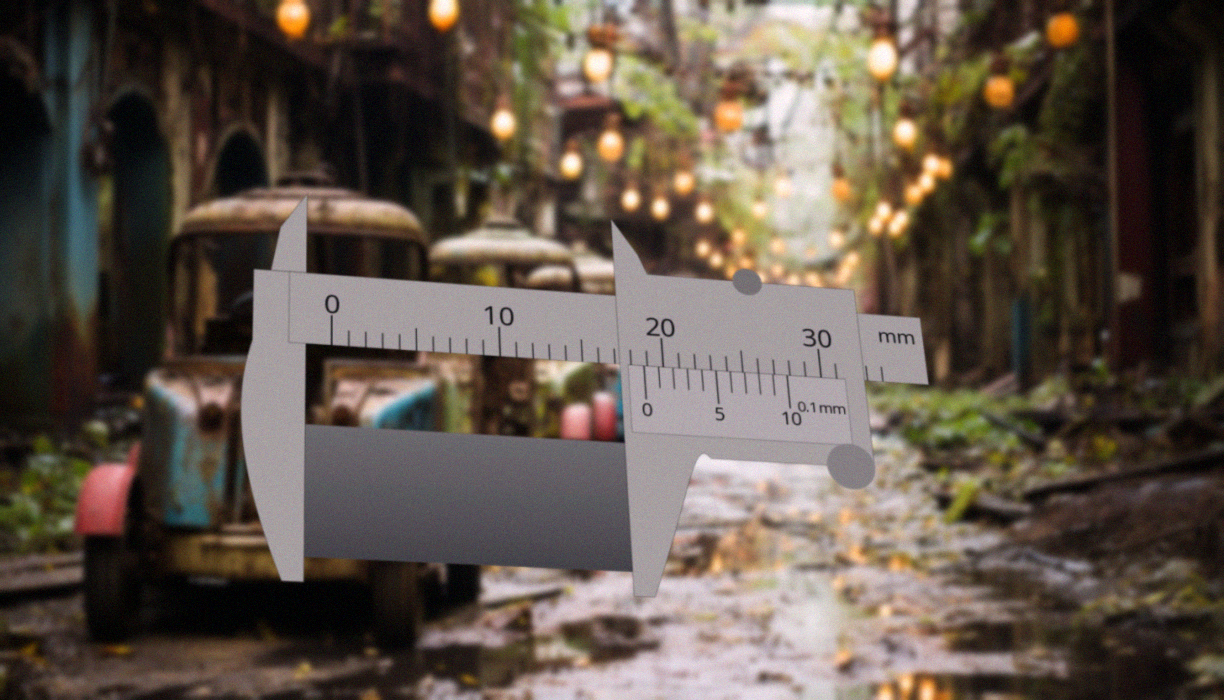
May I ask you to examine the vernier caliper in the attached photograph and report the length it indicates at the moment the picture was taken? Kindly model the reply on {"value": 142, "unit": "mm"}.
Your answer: {"value": 18.8, "unit": "mm"}
